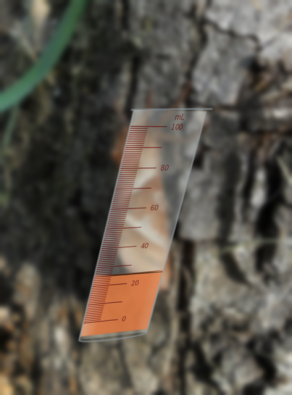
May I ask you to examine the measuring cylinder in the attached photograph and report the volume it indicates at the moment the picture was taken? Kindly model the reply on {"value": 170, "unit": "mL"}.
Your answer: {"value": 25, "unit": "mL"}
